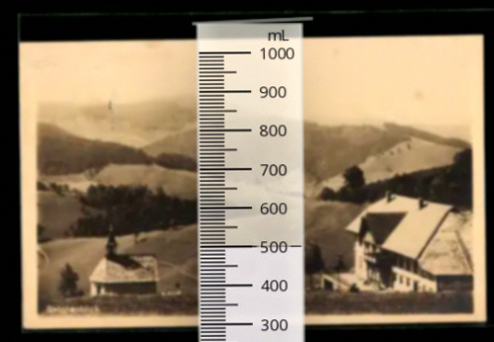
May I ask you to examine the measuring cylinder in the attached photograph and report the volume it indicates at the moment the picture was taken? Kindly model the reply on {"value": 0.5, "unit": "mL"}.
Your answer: {"value": 500, "unit": "mL"}
